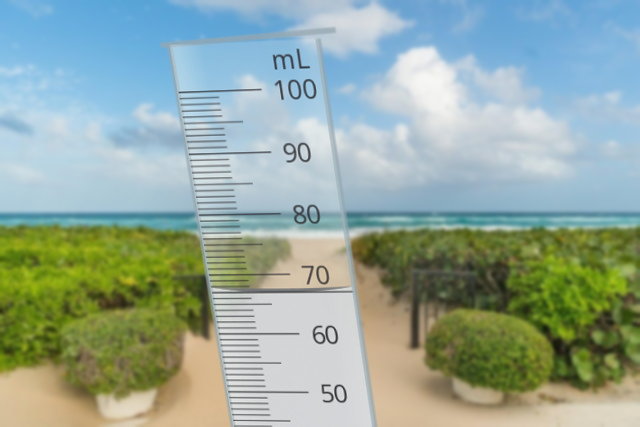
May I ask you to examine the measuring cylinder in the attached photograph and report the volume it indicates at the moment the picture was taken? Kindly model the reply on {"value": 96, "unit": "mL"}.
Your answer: {"value": 67, "unit": "mL"}
